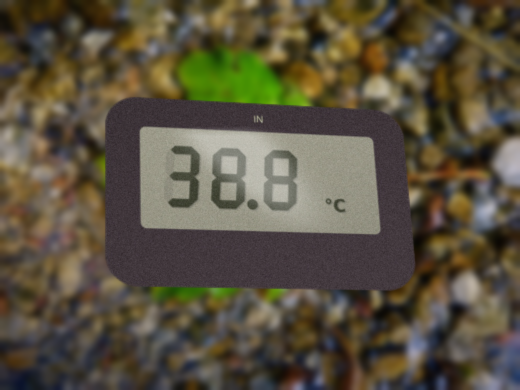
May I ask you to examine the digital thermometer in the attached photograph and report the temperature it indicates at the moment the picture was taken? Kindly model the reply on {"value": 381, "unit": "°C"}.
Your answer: {"value": 38.8, "unit": "°C"}
